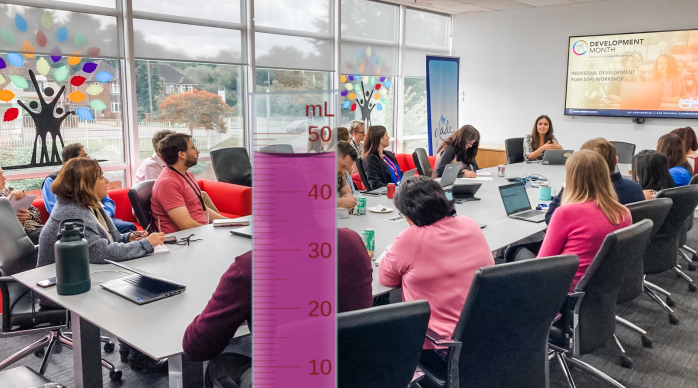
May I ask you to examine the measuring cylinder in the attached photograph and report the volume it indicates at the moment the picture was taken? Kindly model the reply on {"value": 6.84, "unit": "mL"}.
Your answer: {"value": 46, "unit": "mL"}
